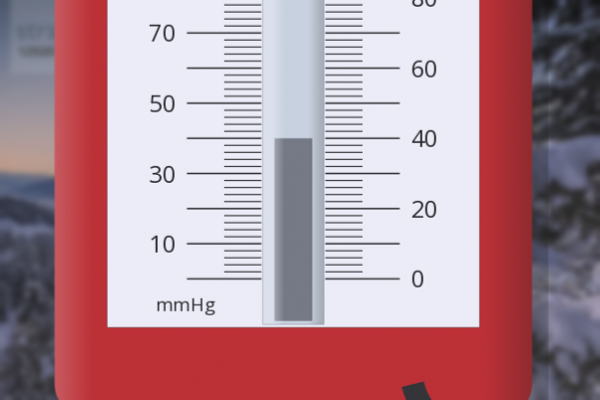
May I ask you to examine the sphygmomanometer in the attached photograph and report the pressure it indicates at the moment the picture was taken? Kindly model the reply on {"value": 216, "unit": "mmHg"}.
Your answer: {"value": 40, "unit": "mmHg"}
